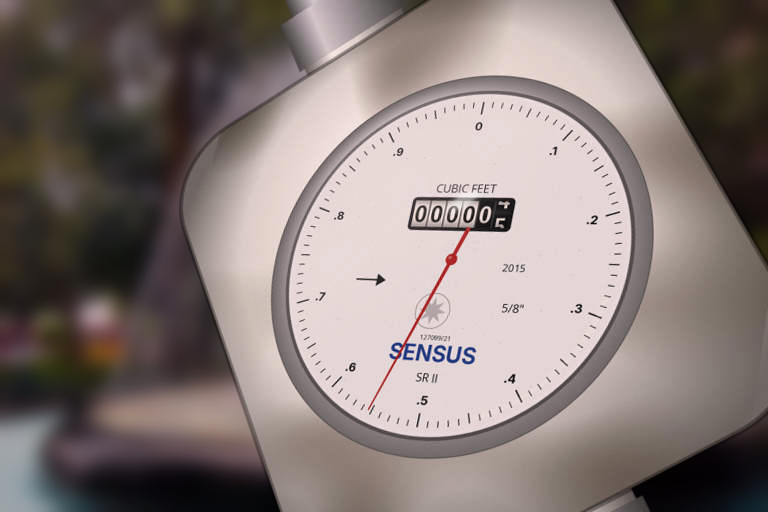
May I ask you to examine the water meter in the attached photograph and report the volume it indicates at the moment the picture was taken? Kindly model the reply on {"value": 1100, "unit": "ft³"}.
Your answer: {"value": 4.55, "unit": "ft³"}
